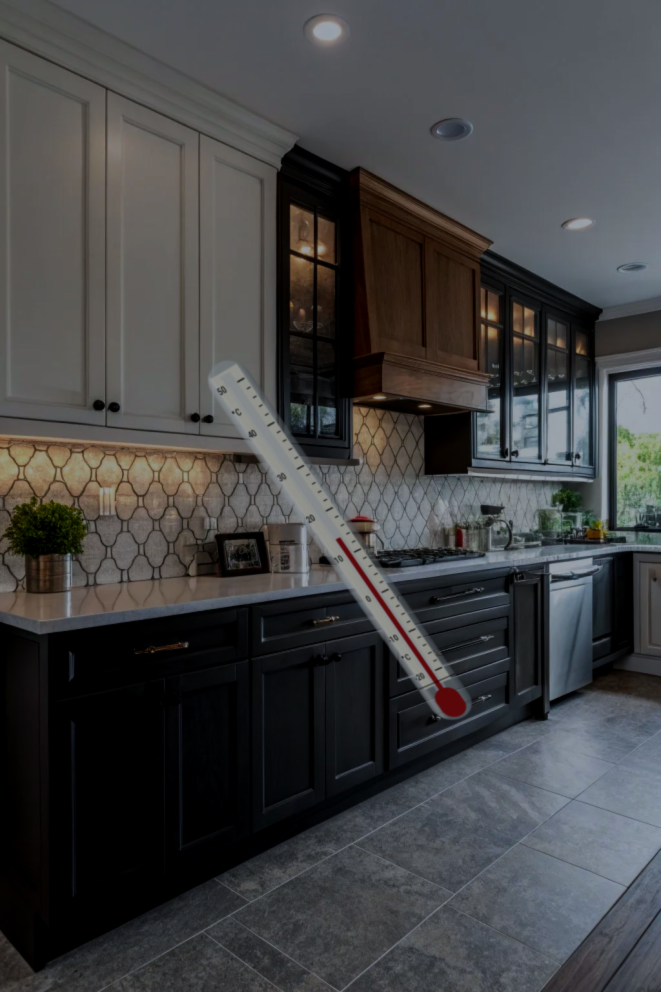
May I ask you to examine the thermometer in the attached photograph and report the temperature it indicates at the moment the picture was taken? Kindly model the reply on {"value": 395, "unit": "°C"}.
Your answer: {"value": 14, "unit": "°C"}
